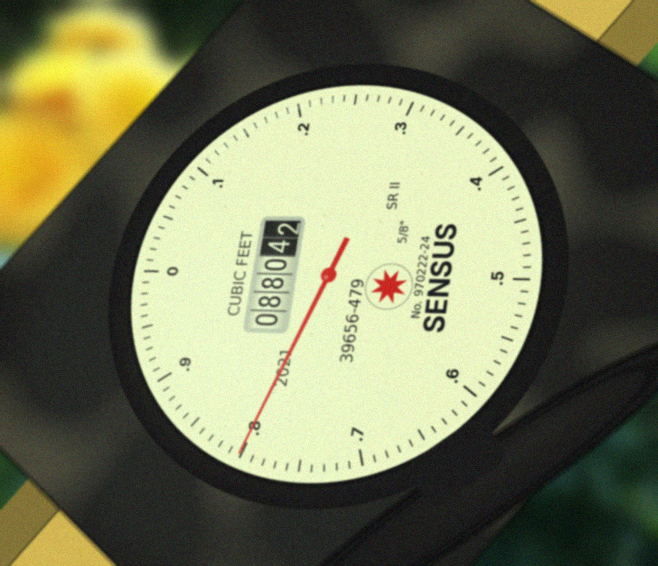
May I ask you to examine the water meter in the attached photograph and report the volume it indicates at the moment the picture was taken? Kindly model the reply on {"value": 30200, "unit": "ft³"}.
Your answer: {"value": 88041.80, "unit": "ft³"}
